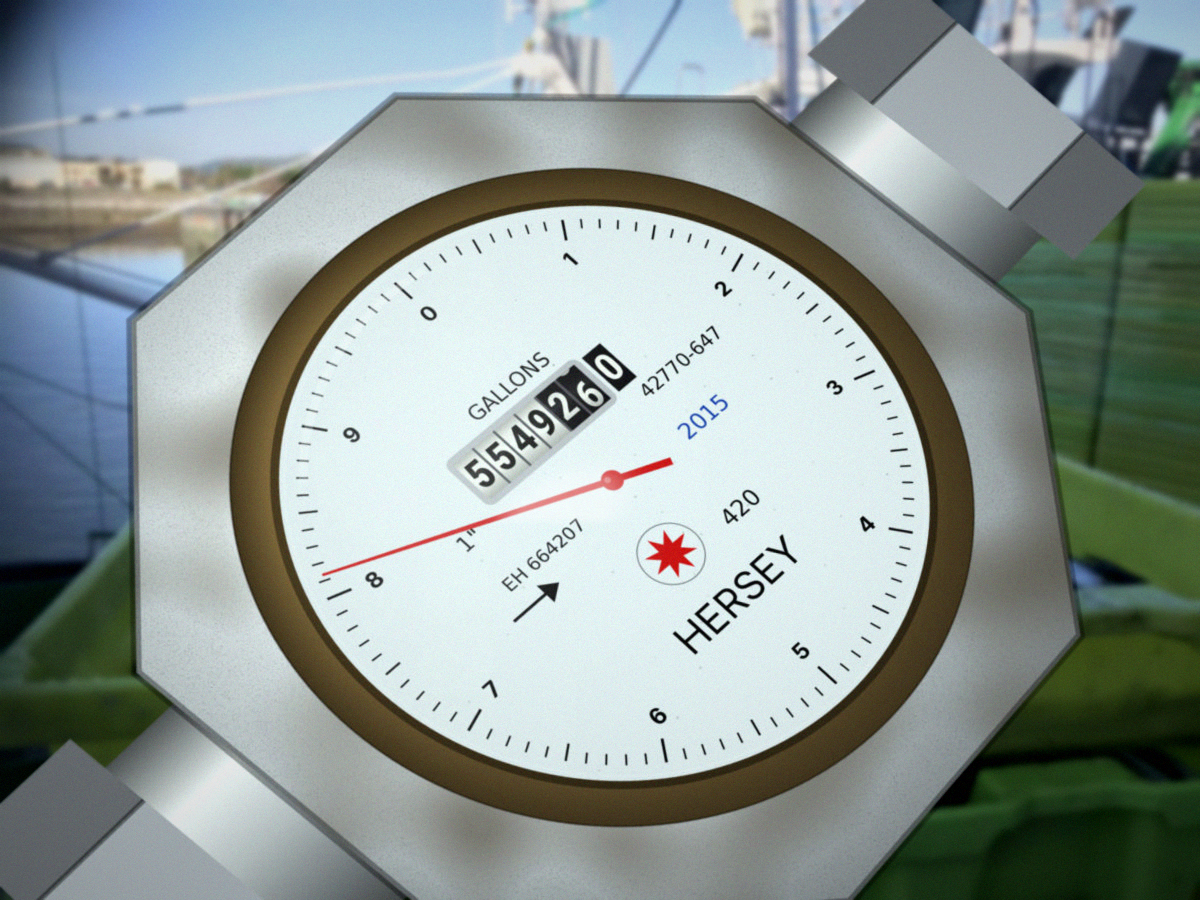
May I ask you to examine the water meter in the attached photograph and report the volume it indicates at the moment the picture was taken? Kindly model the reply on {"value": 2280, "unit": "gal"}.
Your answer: {"value": 5549258.1, "unit": "gal"}
